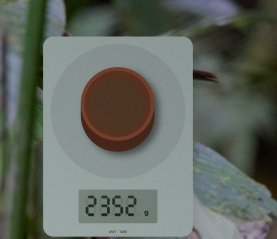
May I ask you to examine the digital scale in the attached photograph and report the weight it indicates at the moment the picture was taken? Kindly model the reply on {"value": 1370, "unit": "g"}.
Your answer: {"value": 2352, "unit": "g"}
